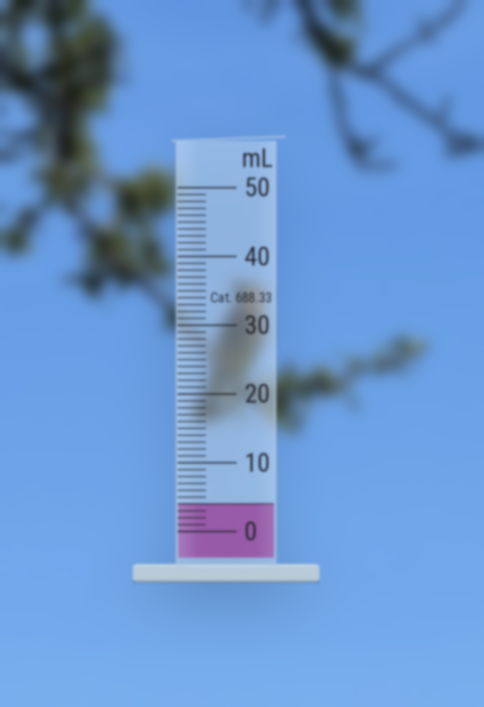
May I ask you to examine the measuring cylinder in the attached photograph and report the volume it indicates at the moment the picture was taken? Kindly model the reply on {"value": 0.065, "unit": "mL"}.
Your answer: {"value": 4, "unit": "mL"}
